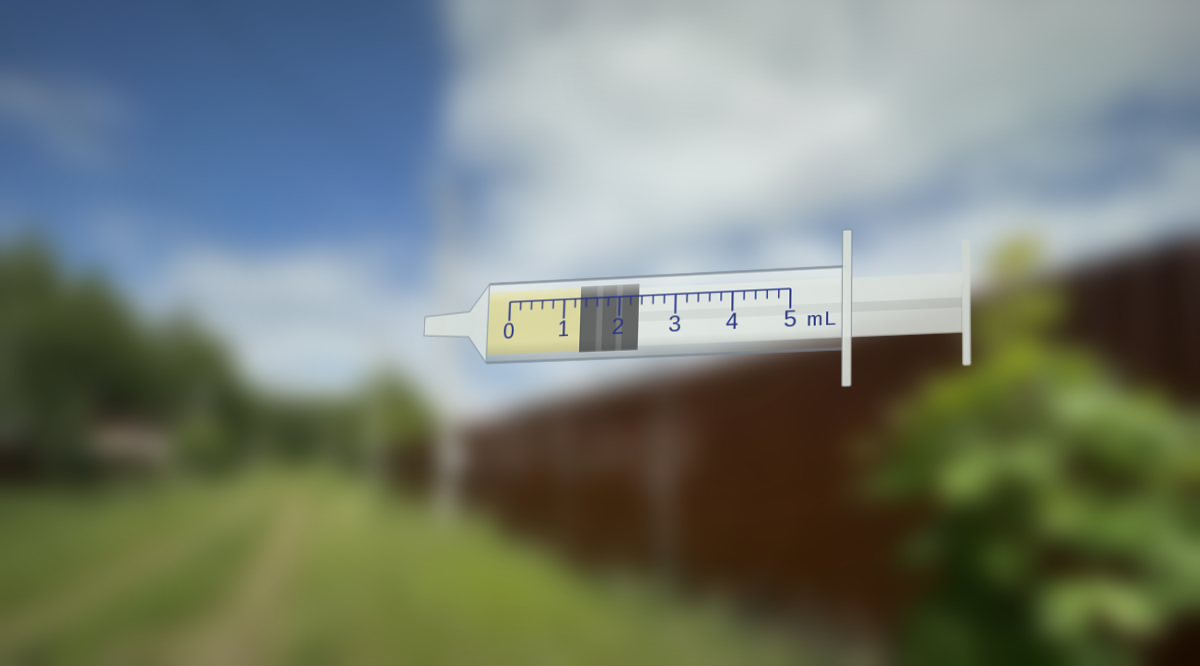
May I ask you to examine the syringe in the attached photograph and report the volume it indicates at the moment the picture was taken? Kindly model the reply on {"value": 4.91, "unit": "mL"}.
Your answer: {"value": 1.3, "unit": "mL"}
